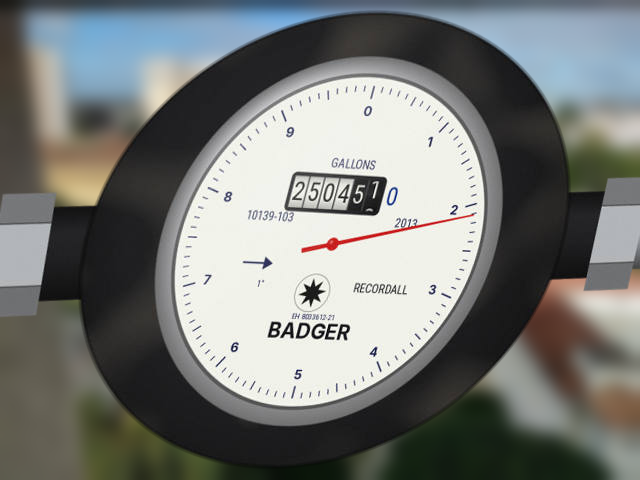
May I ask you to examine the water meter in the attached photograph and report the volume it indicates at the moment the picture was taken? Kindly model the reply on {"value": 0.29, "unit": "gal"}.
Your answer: {"value": 2504512.1, "unit": "gal"}
